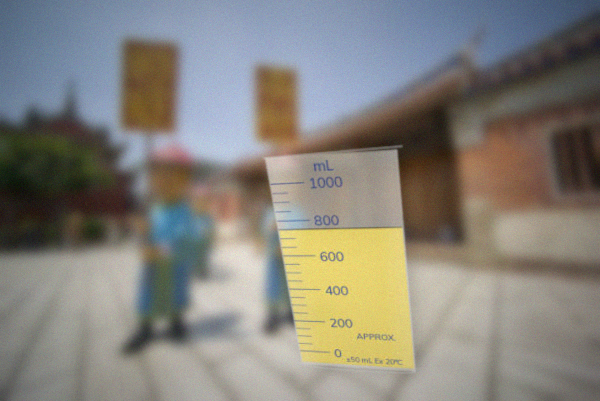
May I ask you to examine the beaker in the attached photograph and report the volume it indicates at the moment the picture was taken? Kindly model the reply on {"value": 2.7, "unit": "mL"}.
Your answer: {"value": 750, "unit": "mL"}
